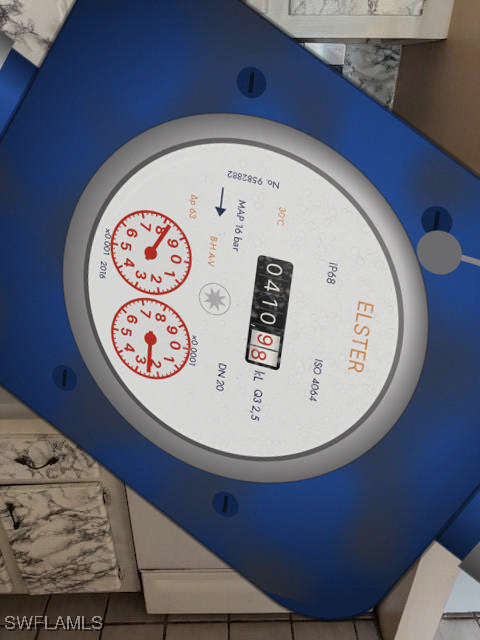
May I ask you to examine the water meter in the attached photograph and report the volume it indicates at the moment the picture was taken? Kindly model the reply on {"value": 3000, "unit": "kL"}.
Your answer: {"value": 410.9782, "unit": "kL"}
